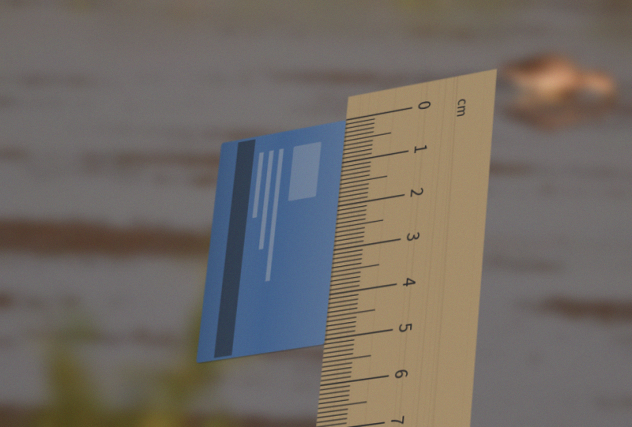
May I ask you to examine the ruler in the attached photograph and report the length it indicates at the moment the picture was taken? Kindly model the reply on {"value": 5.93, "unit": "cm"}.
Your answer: {"value": 5.1, "unit": "cm"}
